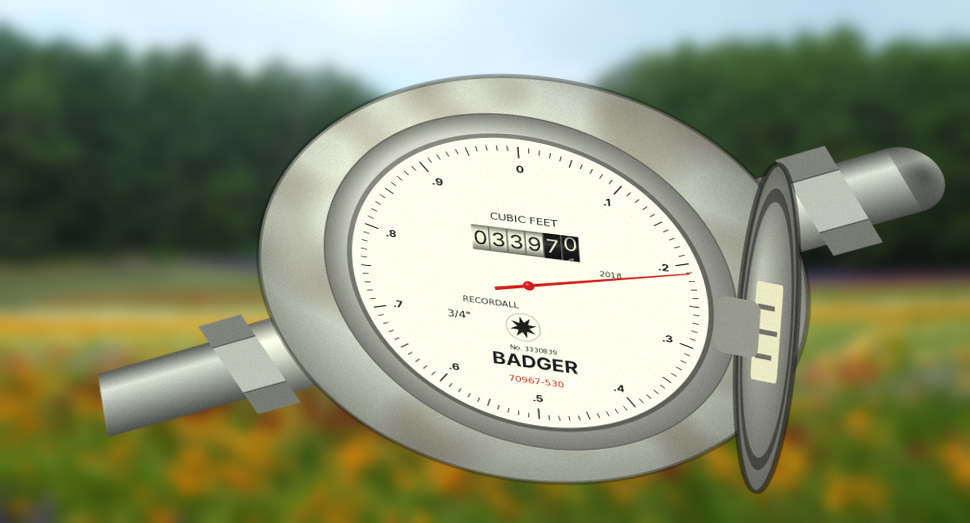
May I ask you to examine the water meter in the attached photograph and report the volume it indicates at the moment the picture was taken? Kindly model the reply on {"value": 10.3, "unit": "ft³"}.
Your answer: {"value": 33970.21, "unit": "ft³"}
